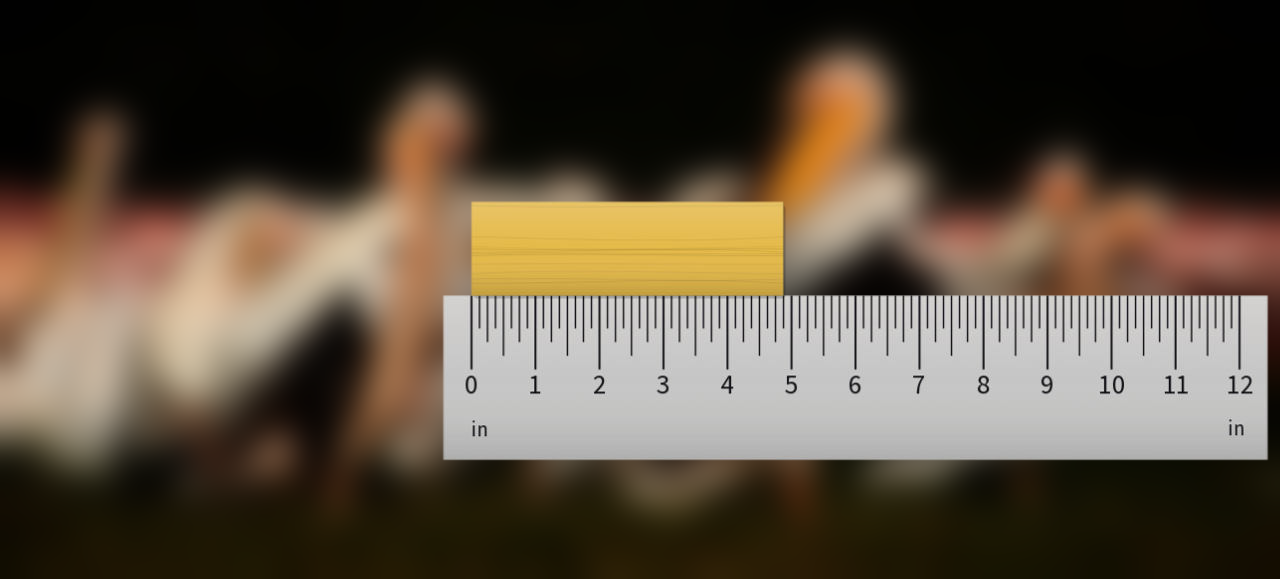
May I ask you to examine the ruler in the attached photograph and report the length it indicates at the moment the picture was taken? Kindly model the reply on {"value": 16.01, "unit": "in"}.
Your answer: {"value": 4.875, "unit": "in"}
